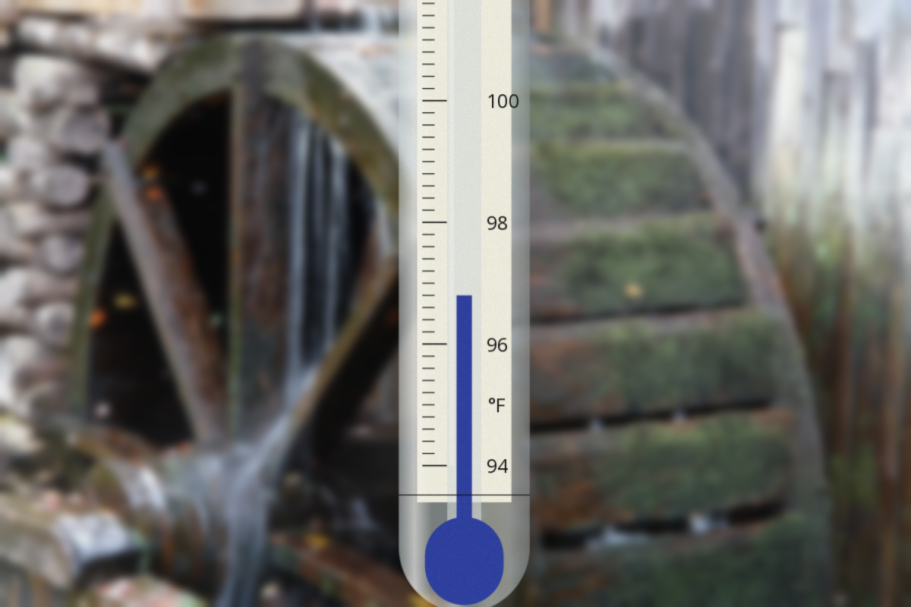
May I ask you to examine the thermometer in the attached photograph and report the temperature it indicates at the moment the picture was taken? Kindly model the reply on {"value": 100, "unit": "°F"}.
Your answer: {"value": 96.8, "unit": "°F"}
